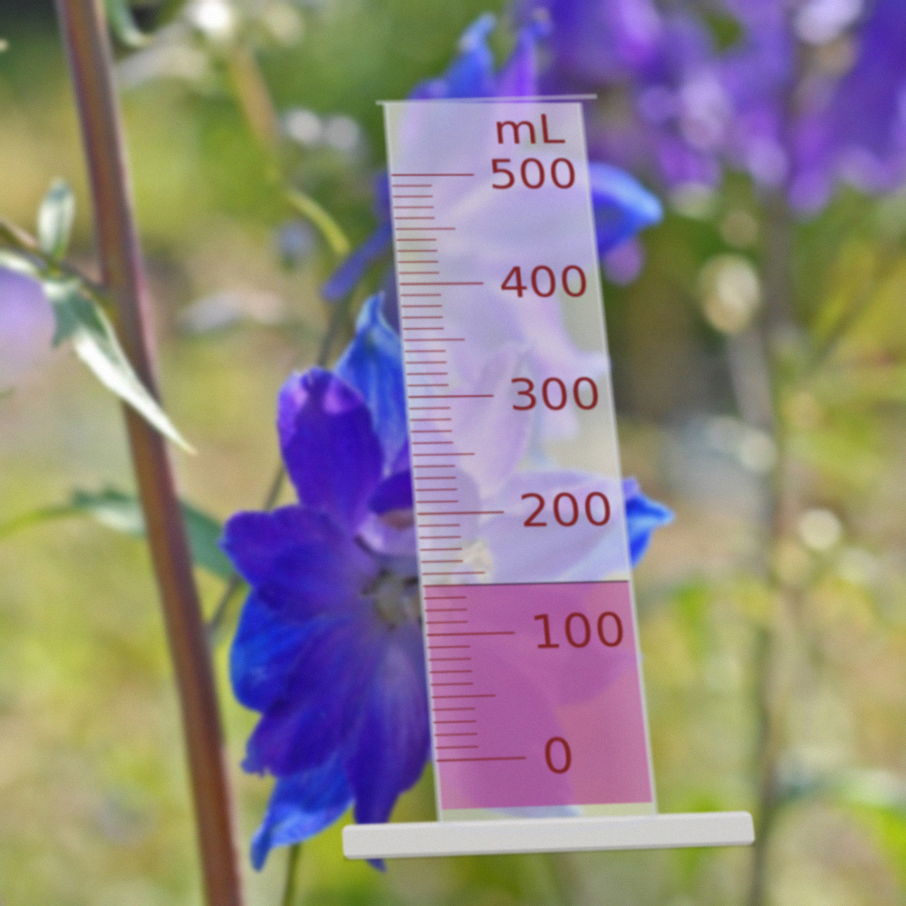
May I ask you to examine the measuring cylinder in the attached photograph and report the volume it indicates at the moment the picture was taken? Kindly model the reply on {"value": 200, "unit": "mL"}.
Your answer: {"value": 140, "unit": "mL"}
